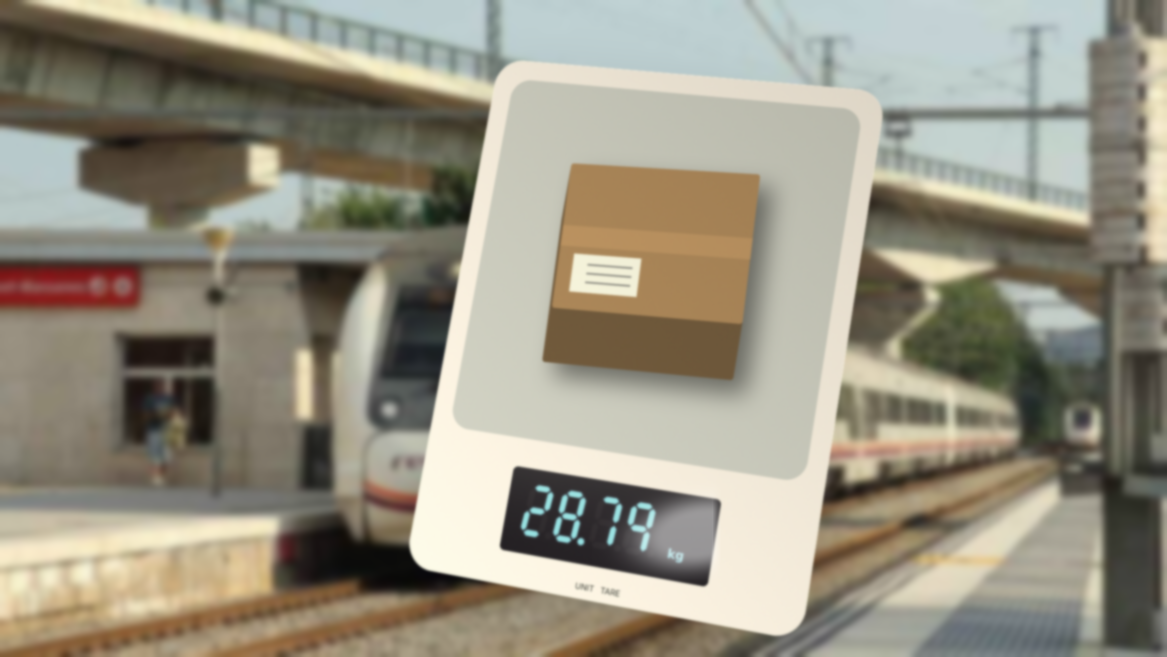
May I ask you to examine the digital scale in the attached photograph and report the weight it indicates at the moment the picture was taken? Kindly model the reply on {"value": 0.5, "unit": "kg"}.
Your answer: {"value": 28.79, "unit": "kg"}
